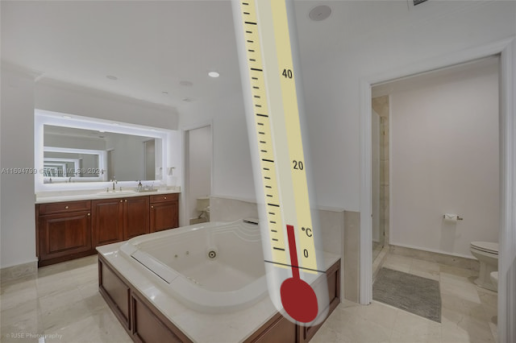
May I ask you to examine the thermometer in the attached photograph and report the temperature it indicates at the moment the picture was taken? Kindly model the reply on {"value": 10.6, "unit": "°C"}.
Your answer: {"value": 6, "unit": "°C"}
